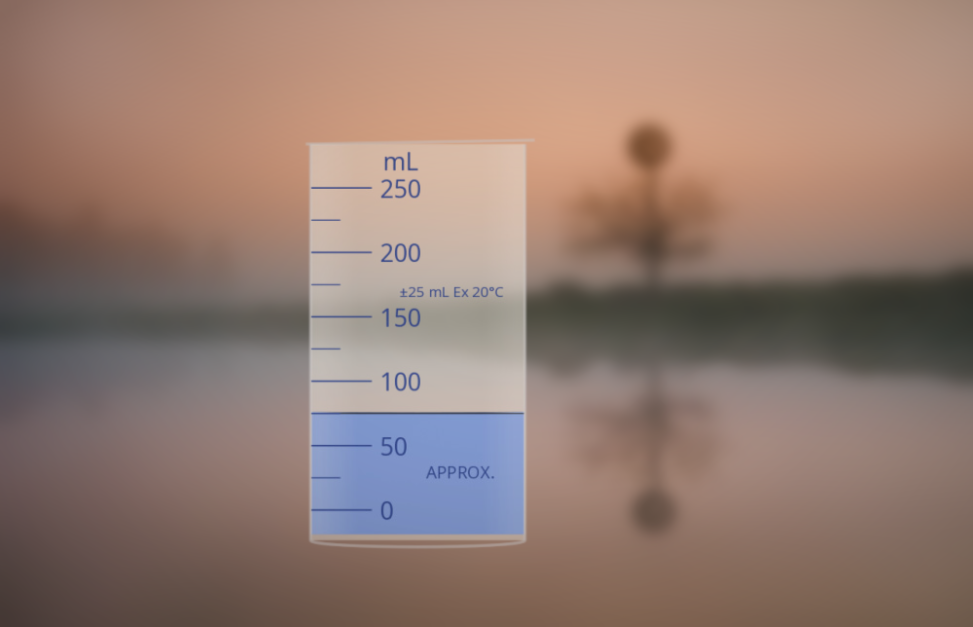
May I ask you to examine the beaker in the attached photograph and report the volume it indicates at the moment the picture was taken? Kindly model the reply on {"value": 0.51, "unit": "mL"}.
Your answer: {"value": 75, "unit": "mL"}
